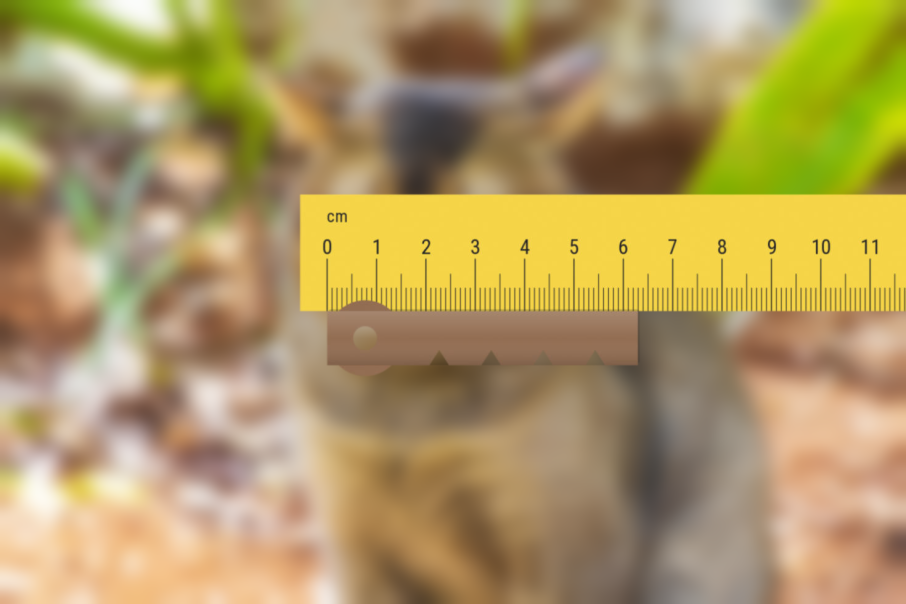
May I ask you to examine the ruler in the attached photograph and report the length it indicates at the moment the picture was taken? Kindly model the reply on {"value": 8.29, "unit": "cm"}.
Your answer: {"value": 6.3, "unit": "cm"}
